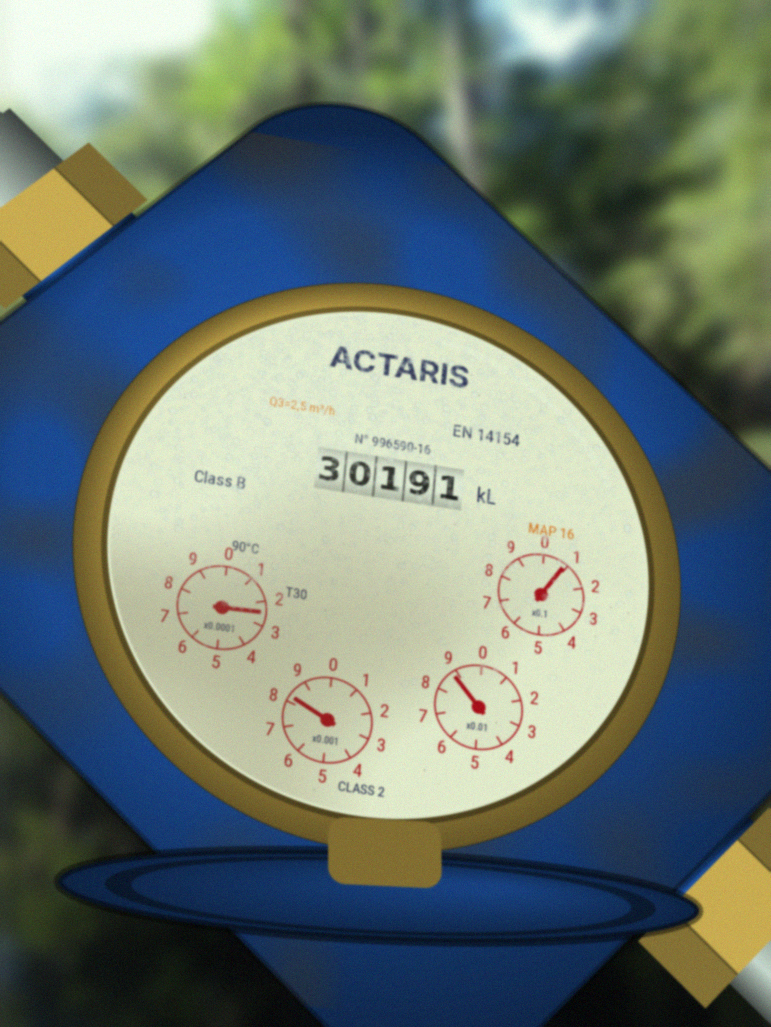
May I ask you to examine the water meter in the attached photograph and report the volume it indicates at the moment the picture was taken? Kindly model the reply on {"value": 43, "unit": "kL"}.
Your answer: {"value": 30191.0882, "unit": "kL"}
